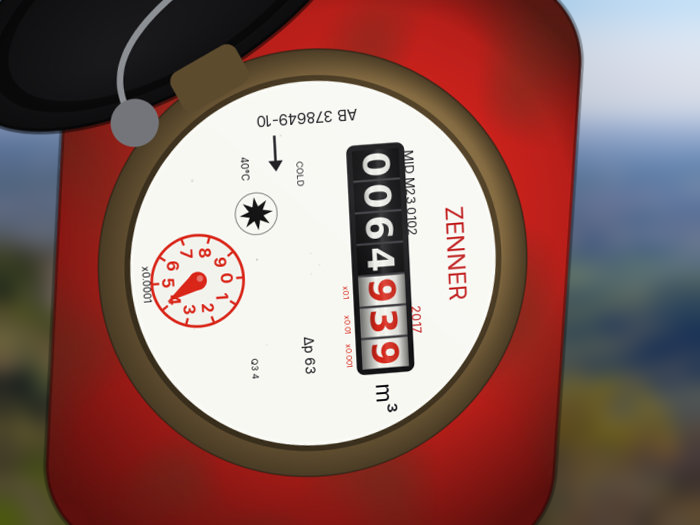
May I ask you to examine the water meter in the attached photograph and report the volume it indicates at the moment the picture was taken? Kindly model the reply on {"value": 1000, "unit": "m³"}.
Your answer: {"value": 64.9394, "unit": "m³"}
